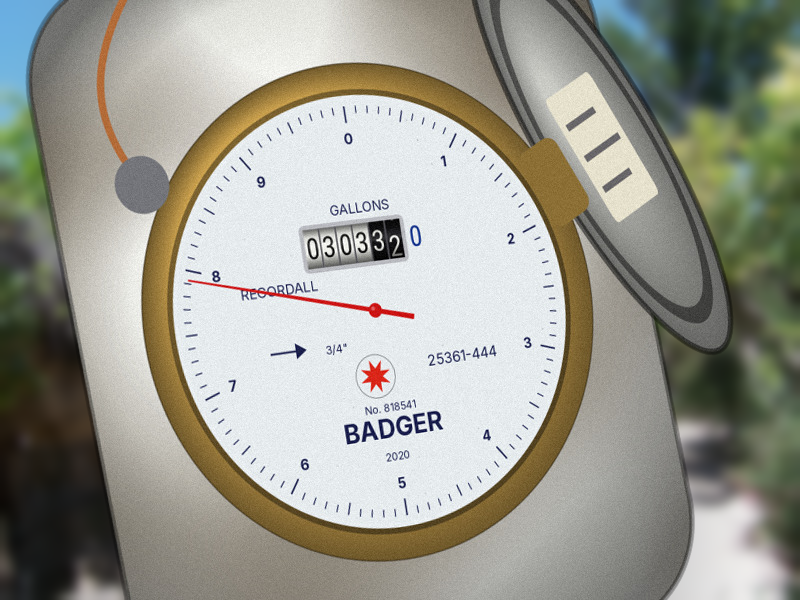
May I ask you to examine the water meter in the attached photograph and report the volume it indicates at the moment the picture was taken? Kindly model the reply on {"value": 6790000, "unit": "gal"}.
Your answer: {"value": 303317.9, "unit": "gal"}
